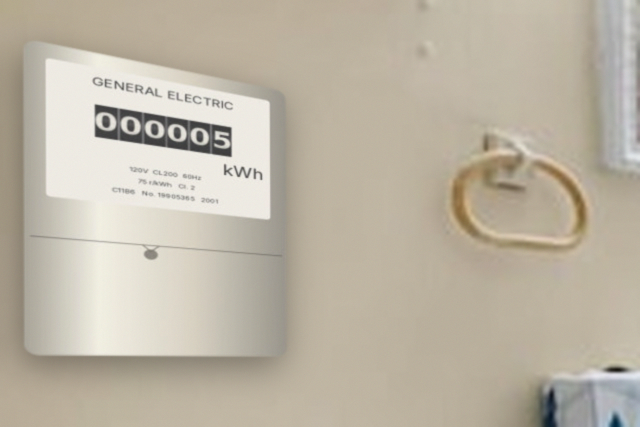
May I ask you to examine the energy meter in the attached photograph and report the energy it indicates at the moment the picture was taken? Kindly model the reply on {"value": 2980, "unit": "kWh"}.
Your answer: {"value": 5, "unit": "kWh"}
